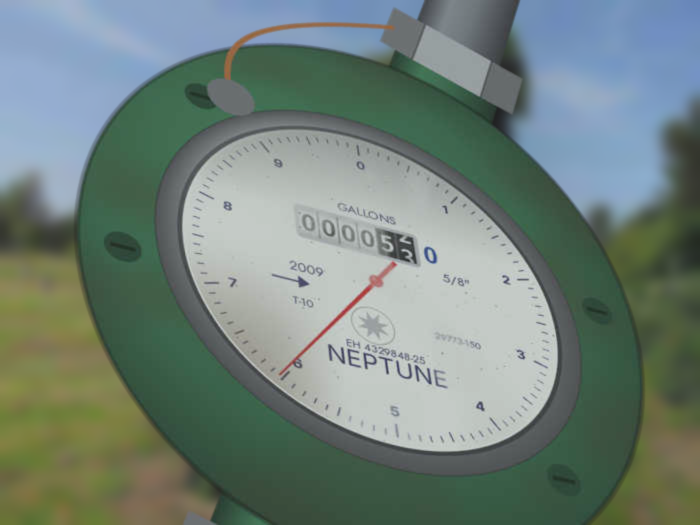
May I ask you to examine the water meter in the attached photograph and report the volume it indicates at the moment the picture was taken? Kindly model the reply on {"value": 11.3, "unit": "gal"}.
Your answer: {"value": 526.0, "unit": "gal"}
